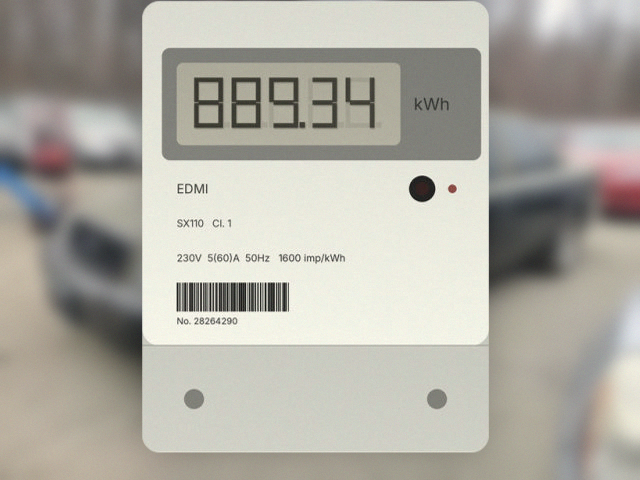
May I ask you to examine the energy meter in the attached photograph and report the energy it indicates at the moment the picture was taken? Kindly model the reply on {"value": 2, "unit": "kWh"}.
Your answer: {"value": 889.34, "unit": "kWh"}
